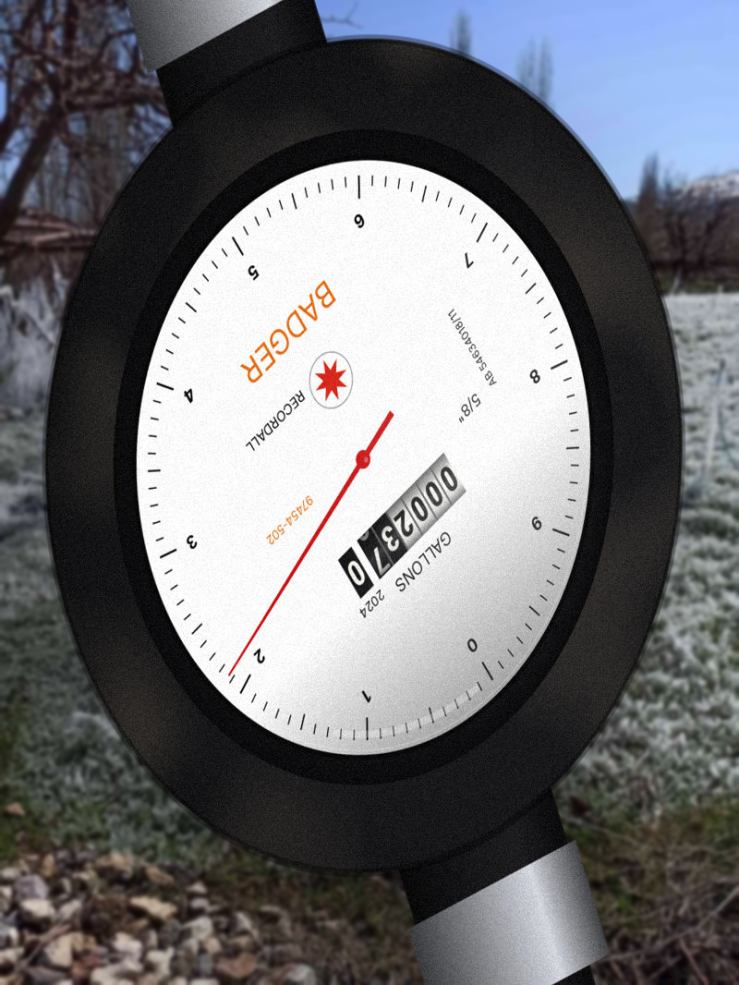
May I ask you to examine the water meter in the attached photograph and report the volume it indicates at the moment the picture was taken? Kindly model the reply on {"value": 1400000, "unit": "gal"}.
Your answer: {"value": 2372.1, "unit": "gal"}
